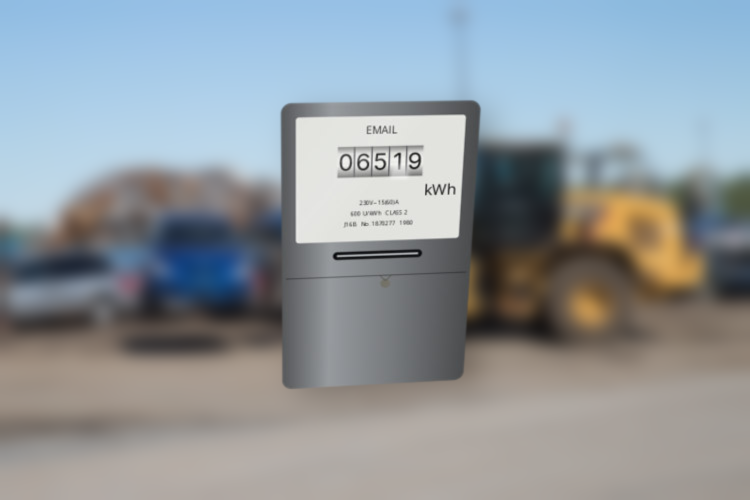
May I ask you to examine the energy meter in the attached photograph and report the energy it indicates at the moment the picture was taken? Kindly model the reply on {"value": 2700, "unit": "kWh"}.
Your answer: {"value": 6519, "unit": "kWh"}
